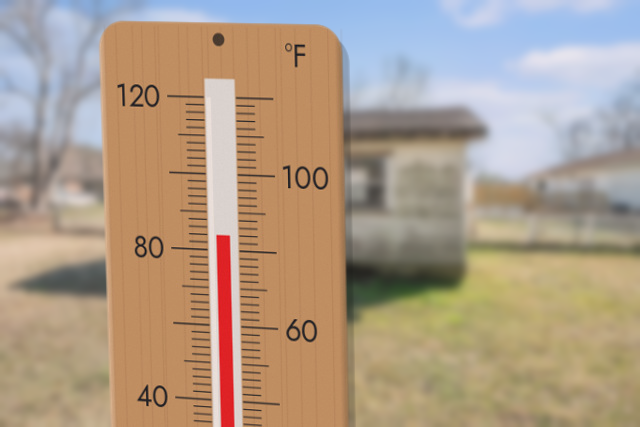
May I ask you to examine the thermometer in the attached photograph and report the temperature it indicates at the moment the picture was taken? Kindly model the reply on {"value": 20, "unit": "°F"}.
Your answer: {"value": 84, "unit": "°F"}
